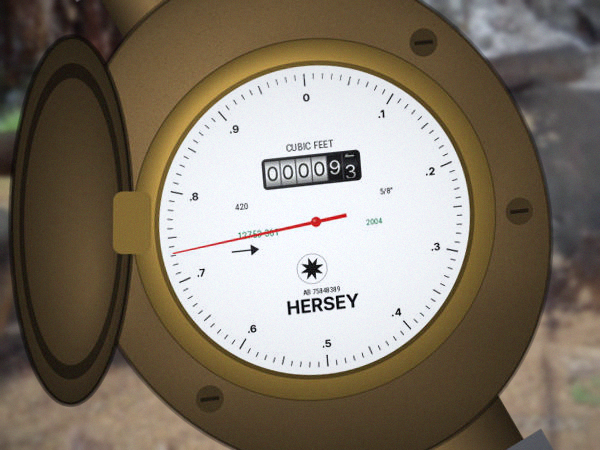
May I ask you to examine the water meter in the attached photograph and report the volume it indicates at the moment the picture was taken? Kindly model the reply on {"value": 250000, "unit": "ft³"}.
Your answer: {"value": 92.73, "unit": "ft³"}
